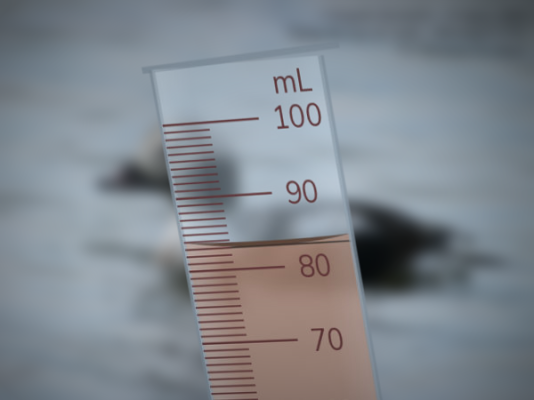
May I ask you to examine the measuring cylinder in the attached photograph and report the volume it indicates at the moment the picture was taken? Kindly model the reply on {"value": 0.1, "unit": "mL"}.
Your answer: {"value": 83, "unit": "mL"}
